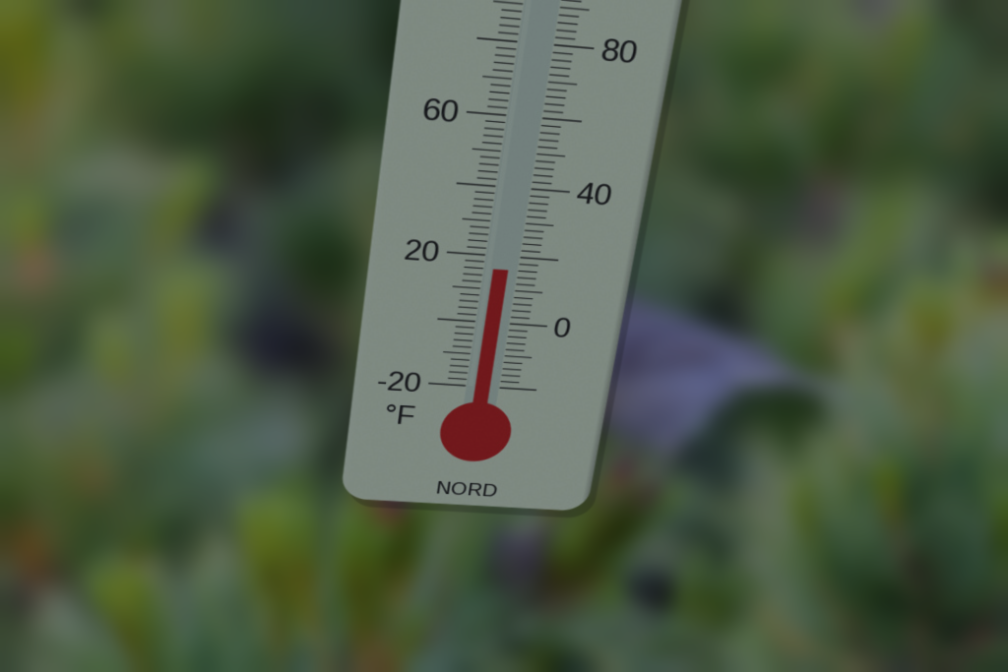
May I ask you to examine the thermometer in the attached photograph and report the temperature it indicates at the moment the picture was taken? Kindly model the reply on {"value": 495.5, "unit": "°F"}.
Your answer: {"value": 16, "unit": "°F"}
